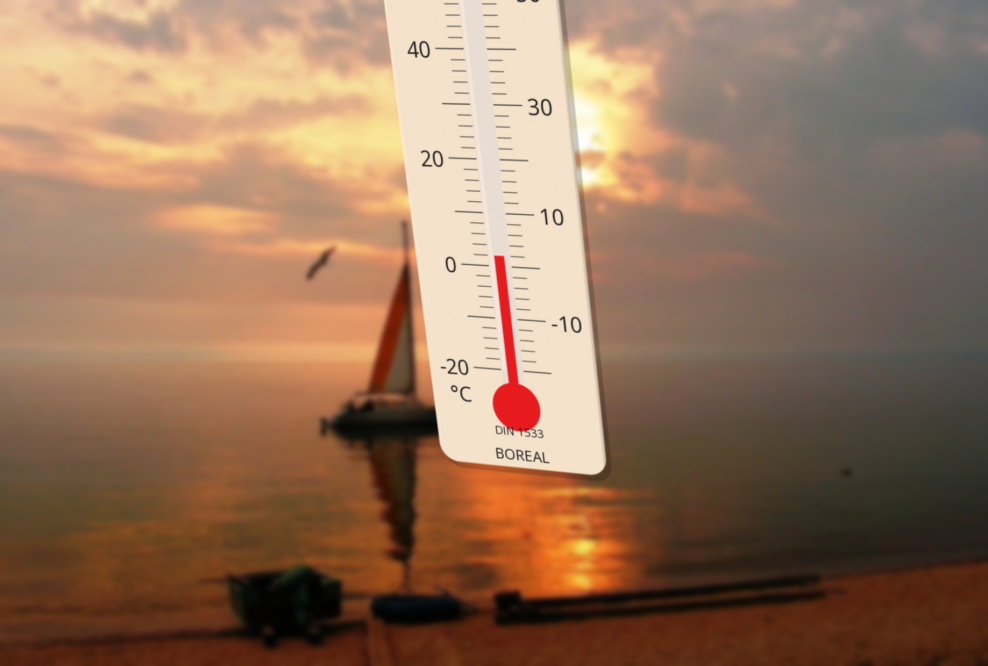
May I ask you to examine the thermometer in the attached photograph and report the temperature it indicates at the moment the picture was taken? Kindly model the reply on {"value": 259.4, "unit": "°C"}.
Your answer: {"value": 2, "unit": "°C"}
